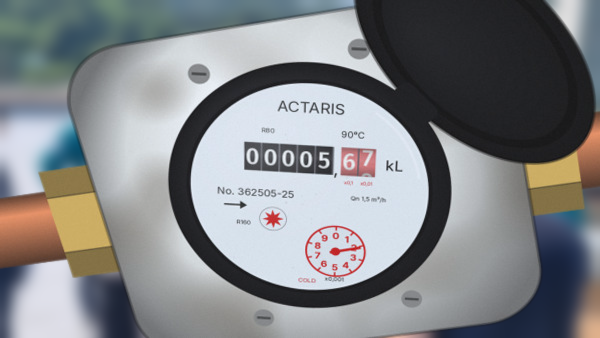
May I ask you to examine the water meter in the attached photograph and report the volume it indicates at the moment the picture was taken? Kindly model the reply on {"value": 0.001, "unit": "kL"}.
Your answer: {"value": 5.672, "unit": "kL"}
